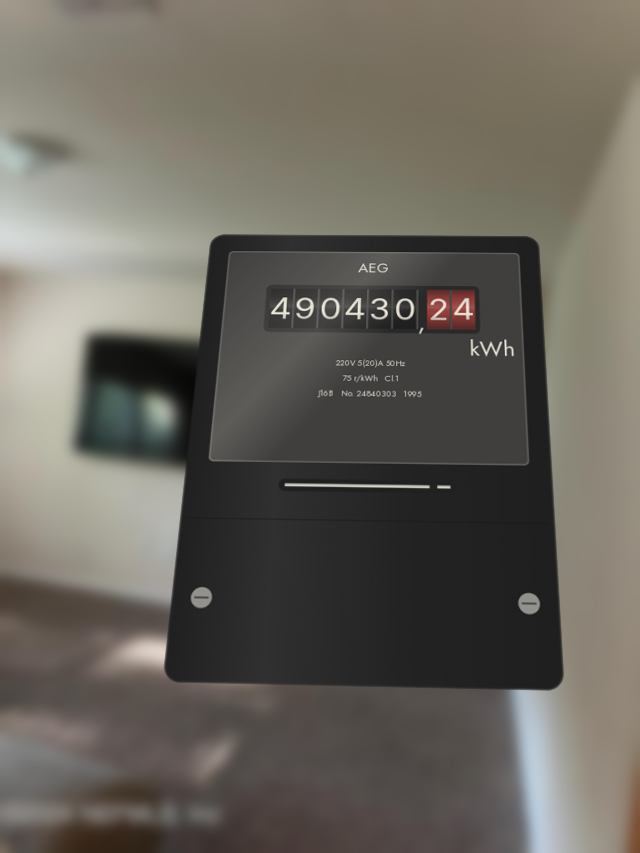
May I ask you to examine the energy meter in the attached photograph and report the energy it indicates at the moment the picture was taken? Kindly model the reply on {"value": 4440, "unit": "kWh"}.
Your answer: {"value": 490430.24, "unit": "kWh"}
